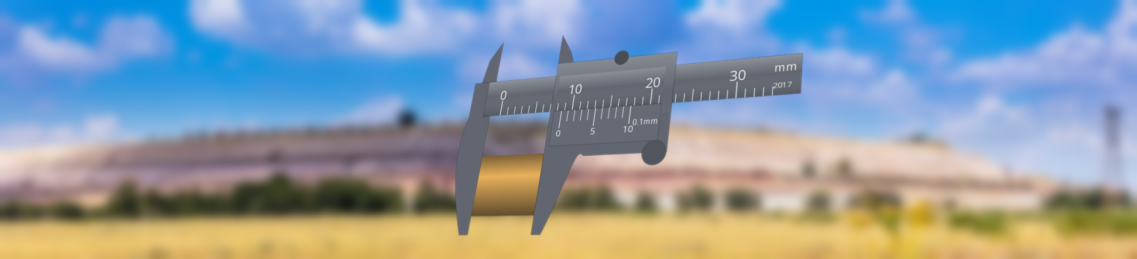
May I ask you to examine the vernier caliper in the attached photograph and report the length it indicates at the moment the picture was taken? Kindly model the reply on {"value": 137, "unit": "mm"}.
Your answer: {"value": 8.6, "unit": "mm"}
